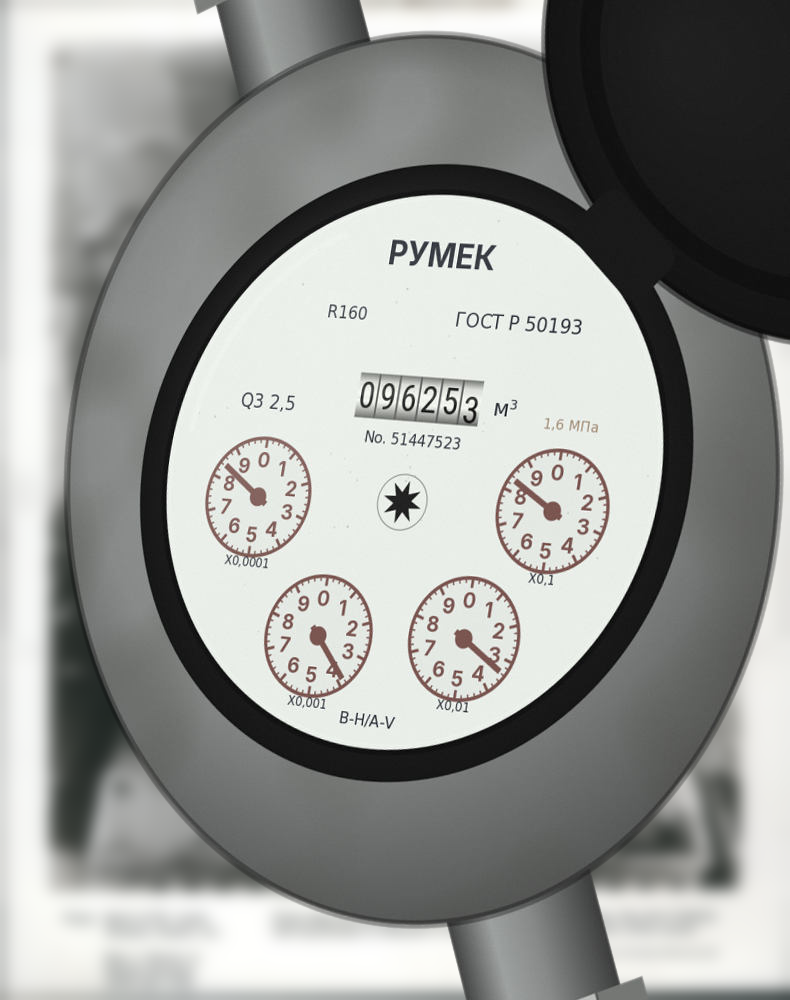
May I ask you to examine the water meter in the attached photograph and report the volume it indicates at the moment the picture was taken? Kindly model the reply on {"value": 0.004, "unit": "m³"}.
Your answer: {"value": 96252.8338, "unit": "m³"}
